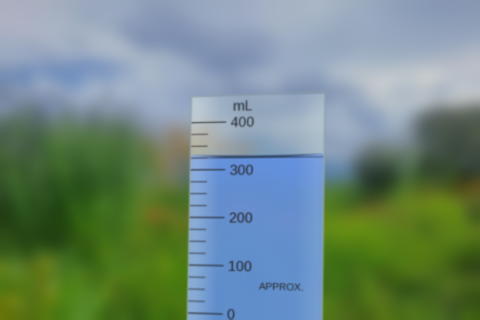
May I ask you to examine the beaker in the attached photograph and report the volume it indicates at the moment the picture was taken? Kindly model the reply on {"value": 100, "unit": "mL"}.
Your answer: {"value": 325, "unit": "mL"}
